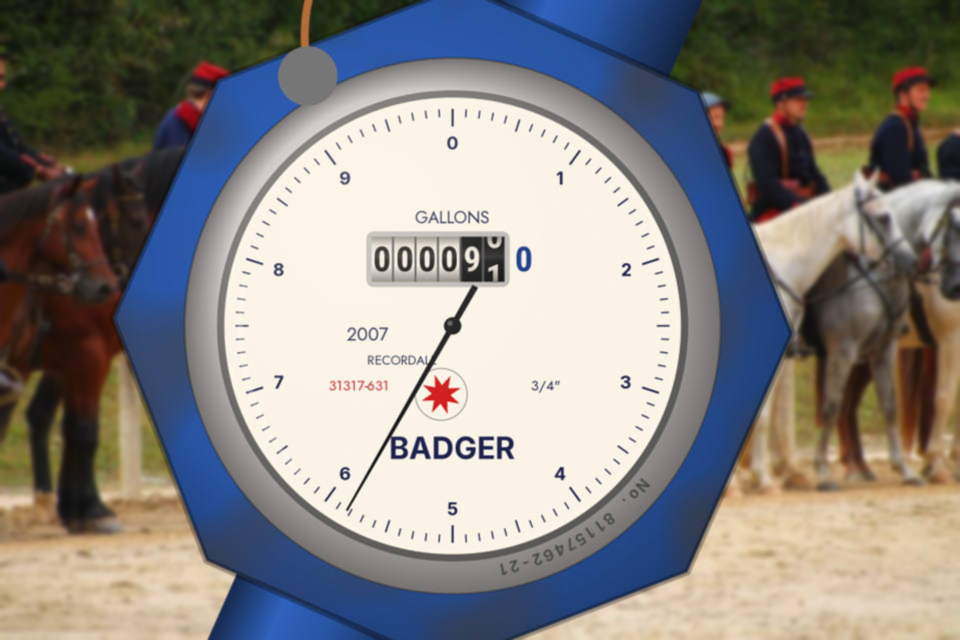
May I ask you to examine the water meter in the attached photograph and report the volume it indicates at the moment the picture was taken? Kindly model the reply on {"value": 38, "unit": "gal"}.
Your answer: {"value": 905.8, "unit": "gal"}
